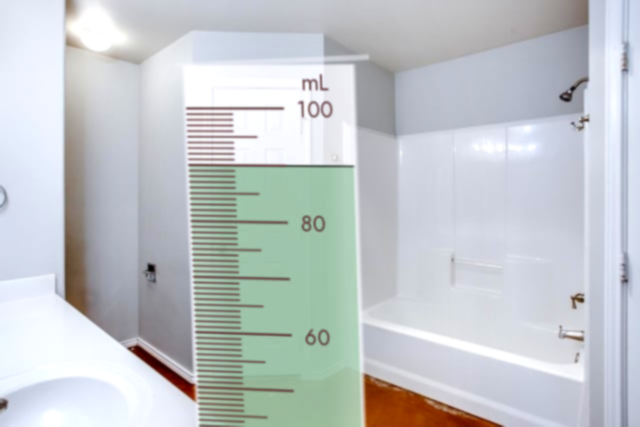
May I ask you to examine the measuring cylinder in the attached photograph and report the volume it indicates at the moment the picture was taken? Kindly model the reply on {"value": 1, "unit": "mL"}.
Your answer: {"value": 90, "unit": "mL"}
